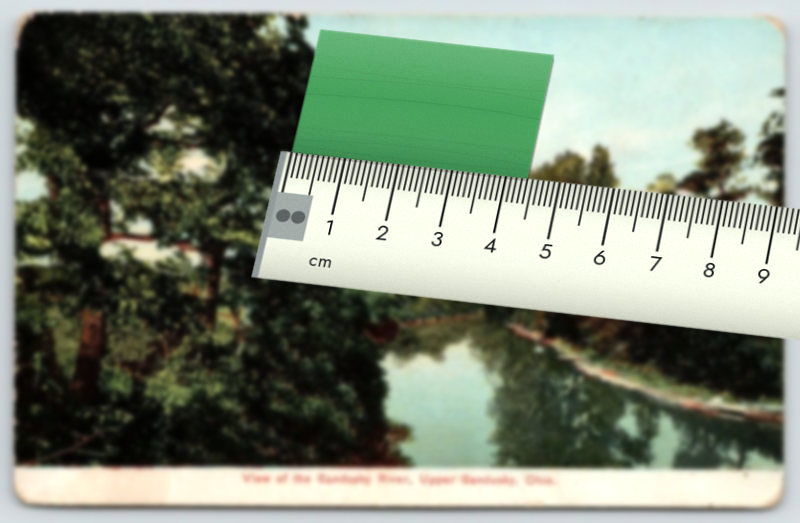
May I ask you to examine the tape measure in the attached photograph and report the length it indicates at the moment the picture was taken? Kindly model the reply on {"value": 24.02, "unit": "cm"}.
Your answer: {"value": 4.4, "unit": "cm"}
